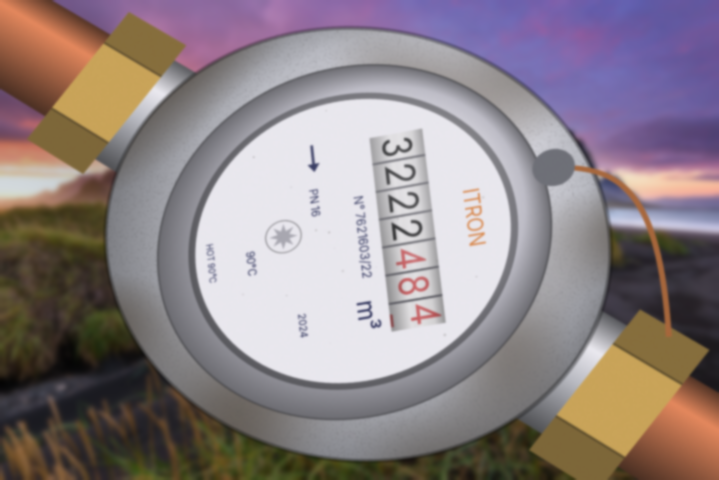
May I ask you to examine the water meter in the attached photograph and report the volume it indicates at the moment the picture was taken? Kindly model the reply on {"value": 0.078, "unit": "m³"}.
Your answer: {"value": 3222.484, "unit": "m³"}
